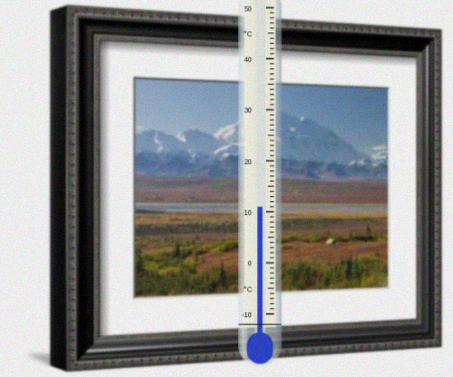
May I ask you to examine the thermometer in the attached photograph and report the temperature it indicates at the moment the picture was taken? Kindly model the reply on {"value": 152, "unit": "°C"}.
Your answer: {"value": 11, "unit": "°C"}
